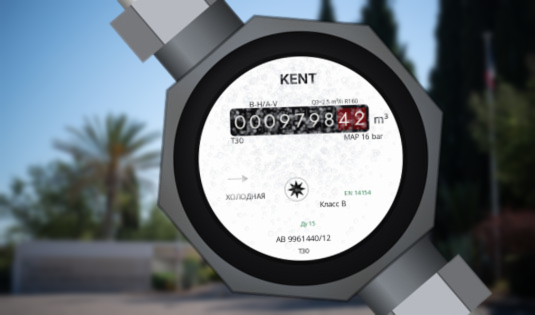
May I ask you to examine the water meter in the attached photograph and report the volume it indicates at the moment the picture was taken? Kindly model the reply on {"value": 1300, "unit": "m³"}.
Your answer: {"value": 9798.42, "unit": "m³"}
